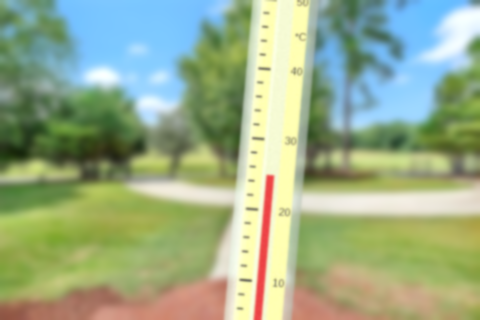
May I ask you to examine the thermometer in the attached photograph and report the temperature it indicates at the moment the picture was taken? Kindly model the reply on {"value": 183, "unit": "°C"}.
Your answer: {"value": 25, "unit": "°C"}
